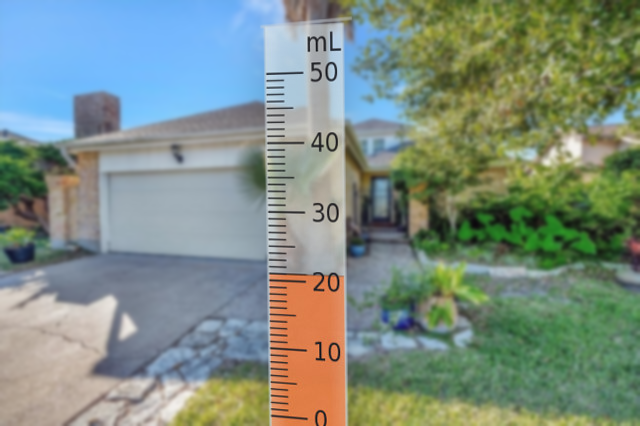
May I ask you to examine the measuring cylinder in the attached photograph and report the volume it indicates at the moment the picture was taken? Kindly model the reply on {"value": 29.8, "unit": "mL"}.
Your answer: {"value": 21, "unit": "mL"}
